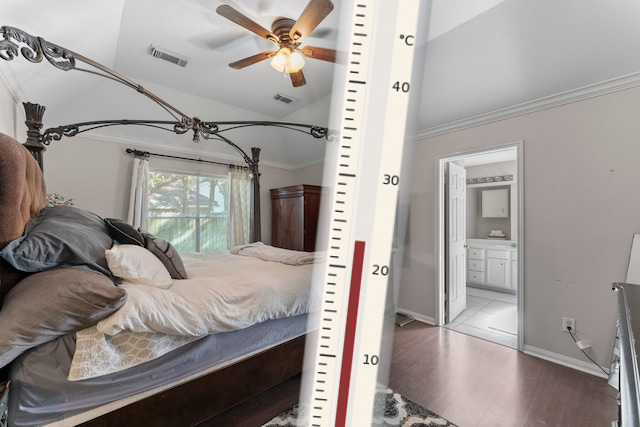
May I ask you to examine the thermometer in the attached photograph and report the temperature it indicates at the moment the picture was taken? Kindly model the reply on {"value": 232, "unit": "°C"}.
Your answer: {"value": 23, "unit": "°C"}
